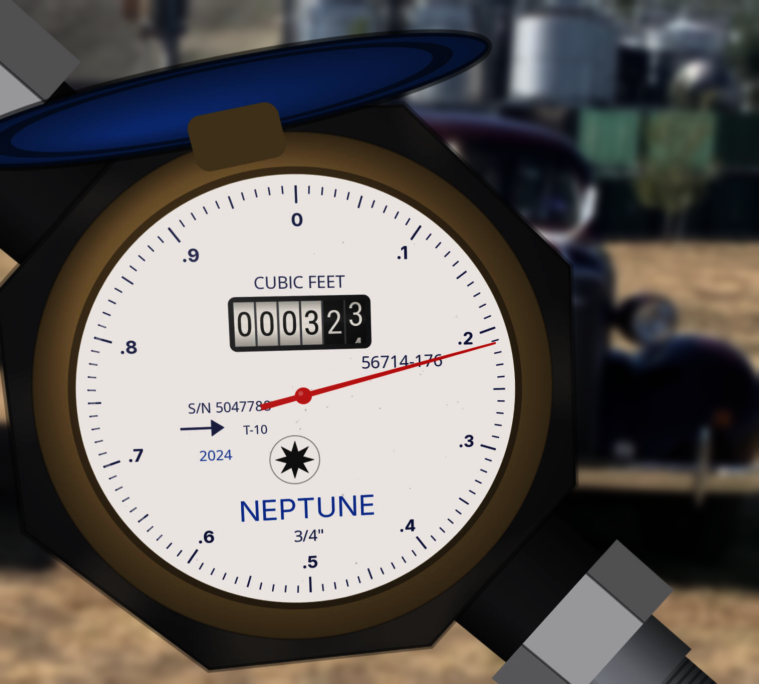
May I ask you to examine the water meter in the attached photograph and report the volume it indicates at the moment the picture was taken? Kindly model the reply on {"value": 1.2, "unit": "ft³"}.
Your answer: {"value": 323.21, "unit": "ft³"}
